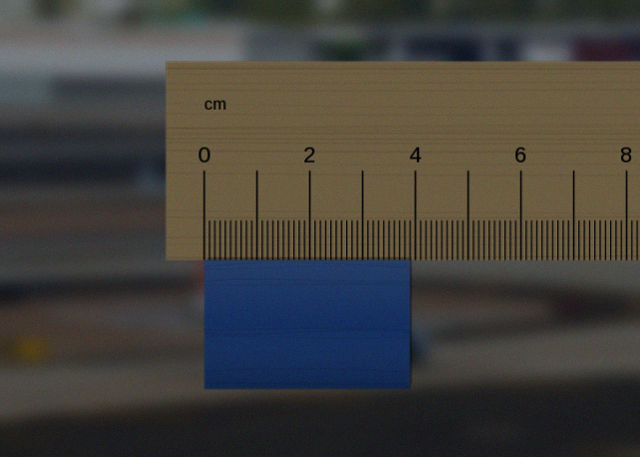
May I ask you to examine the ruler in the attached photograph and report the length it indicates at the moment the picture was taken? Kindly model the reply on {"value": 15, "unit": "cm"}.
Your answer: {"value": 3.9, "unit": "cm"}
